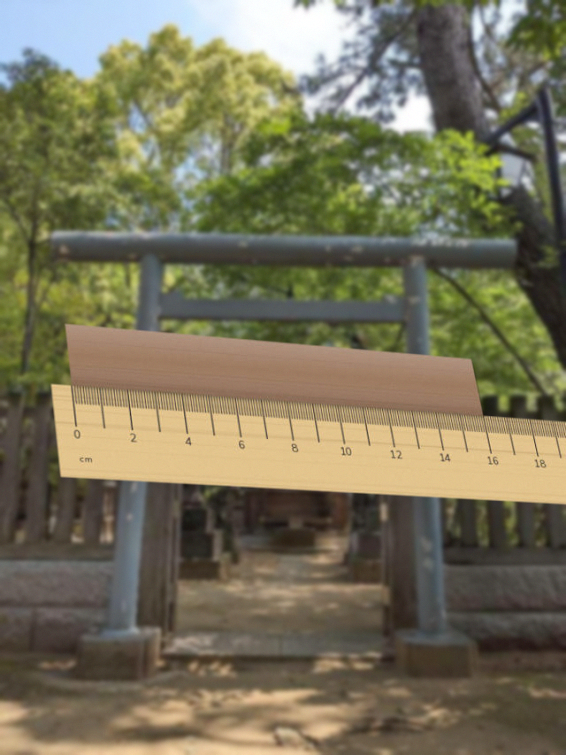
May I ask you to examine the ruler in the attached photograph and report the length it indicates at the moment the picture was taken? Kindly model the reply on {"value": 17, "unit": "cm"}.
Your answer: {"value": 16, "unit": "cm"}
